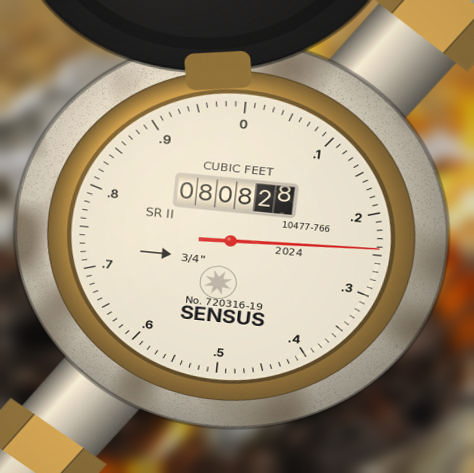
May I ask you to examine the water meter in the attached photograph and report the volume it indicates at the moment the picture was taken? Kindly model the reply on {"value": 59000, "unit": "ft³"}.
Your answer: {"value": 80828.24, "unit": "ft³"}
